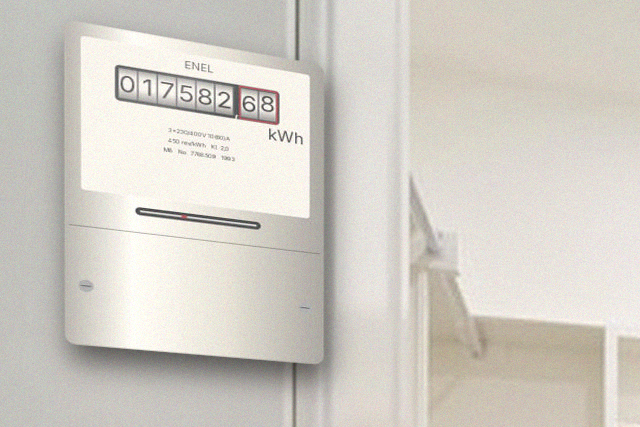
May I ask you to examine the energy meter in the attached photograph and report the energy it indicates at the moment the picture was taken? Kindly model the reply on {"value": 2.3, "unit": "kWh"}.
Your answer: {"value": 17582.68, "unit": "kWh"}
